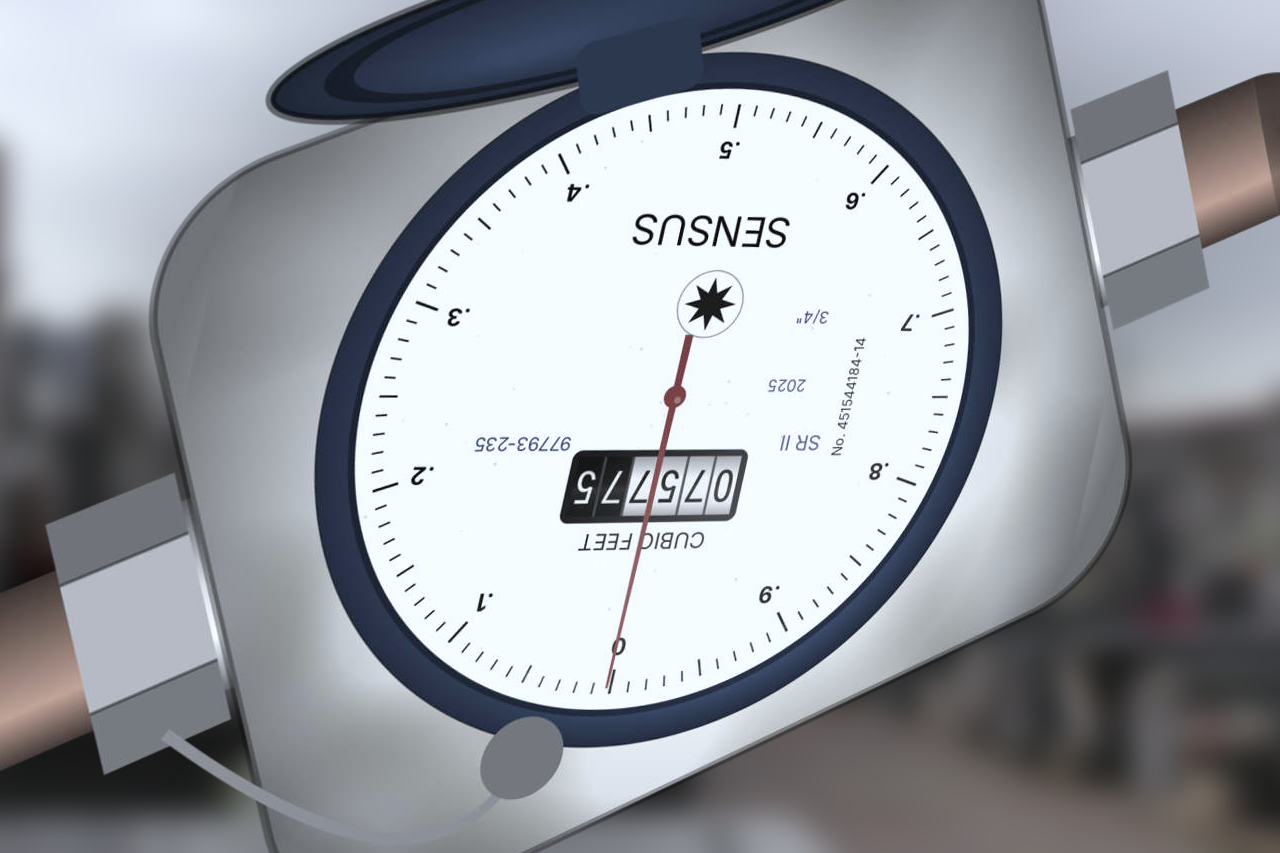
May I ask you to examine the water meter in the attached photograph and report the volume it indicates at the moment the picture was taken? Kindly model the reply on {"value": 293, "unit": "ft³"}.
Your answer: {"value": 75775.00, "unit": "ft³"}
